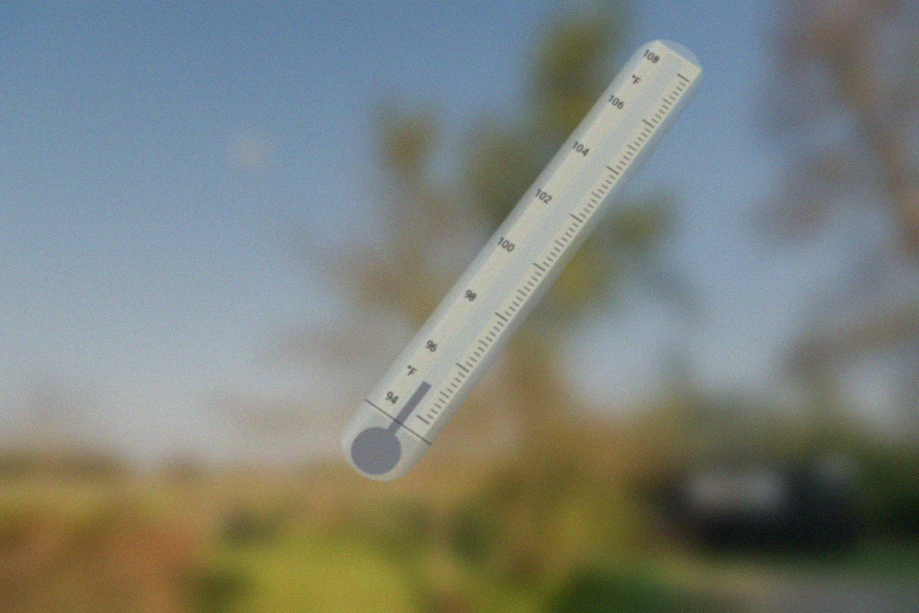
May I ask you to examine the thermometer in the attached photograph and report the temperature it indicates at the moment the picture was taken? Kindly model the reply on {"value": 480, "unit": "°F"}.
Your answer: {"value": 95, "unit": "°F"}
